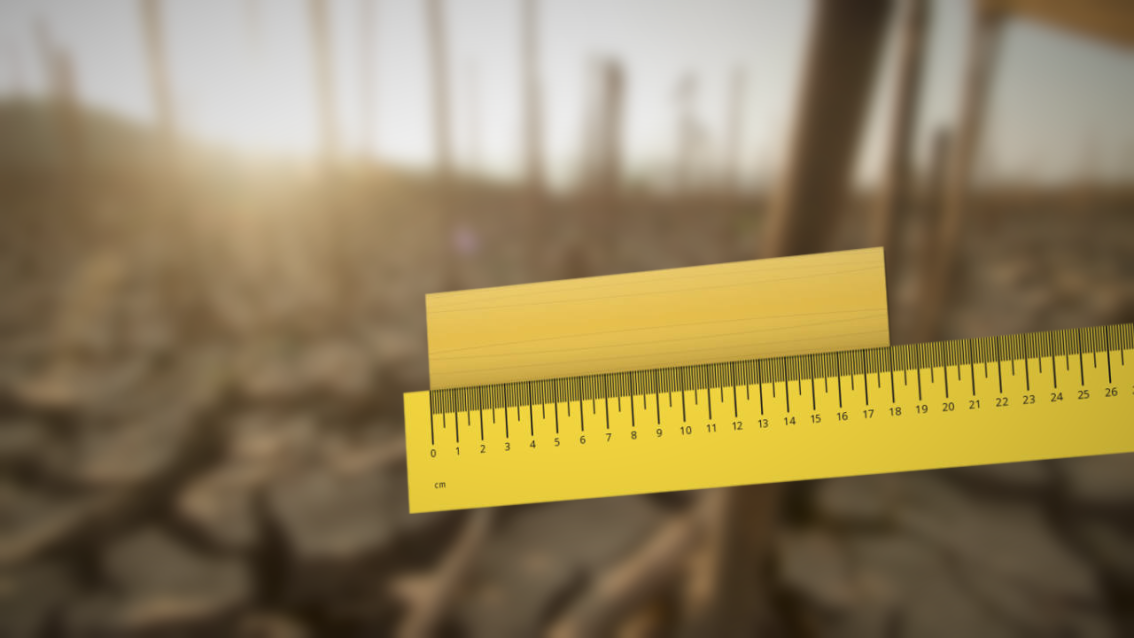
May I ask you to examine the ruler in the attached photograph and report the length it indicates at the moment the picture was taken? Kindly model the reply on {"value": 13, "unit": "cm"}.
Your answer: {"value": 18, "unit": "cm"}
